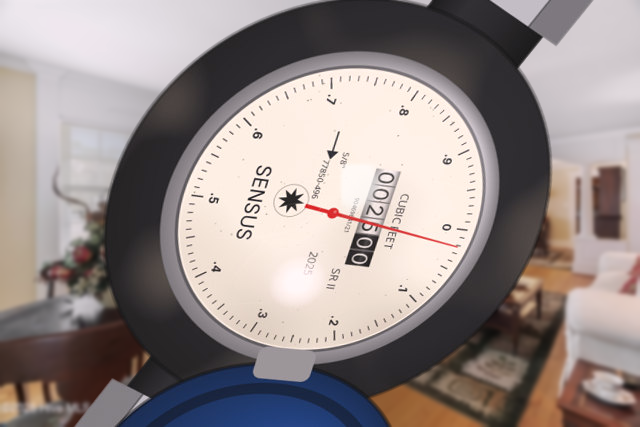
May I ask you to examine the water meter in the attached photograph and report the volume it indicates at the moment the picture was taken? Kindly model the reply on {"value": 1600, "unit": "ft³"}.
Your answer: {"value": 2500.02, "unit": "ft³"}
